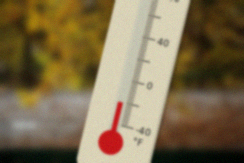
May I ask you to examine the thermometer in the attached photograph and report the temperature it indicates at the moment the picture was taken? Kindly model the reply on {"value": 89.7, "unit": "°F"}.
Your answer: {"value": -20, "unit": "°F"}
